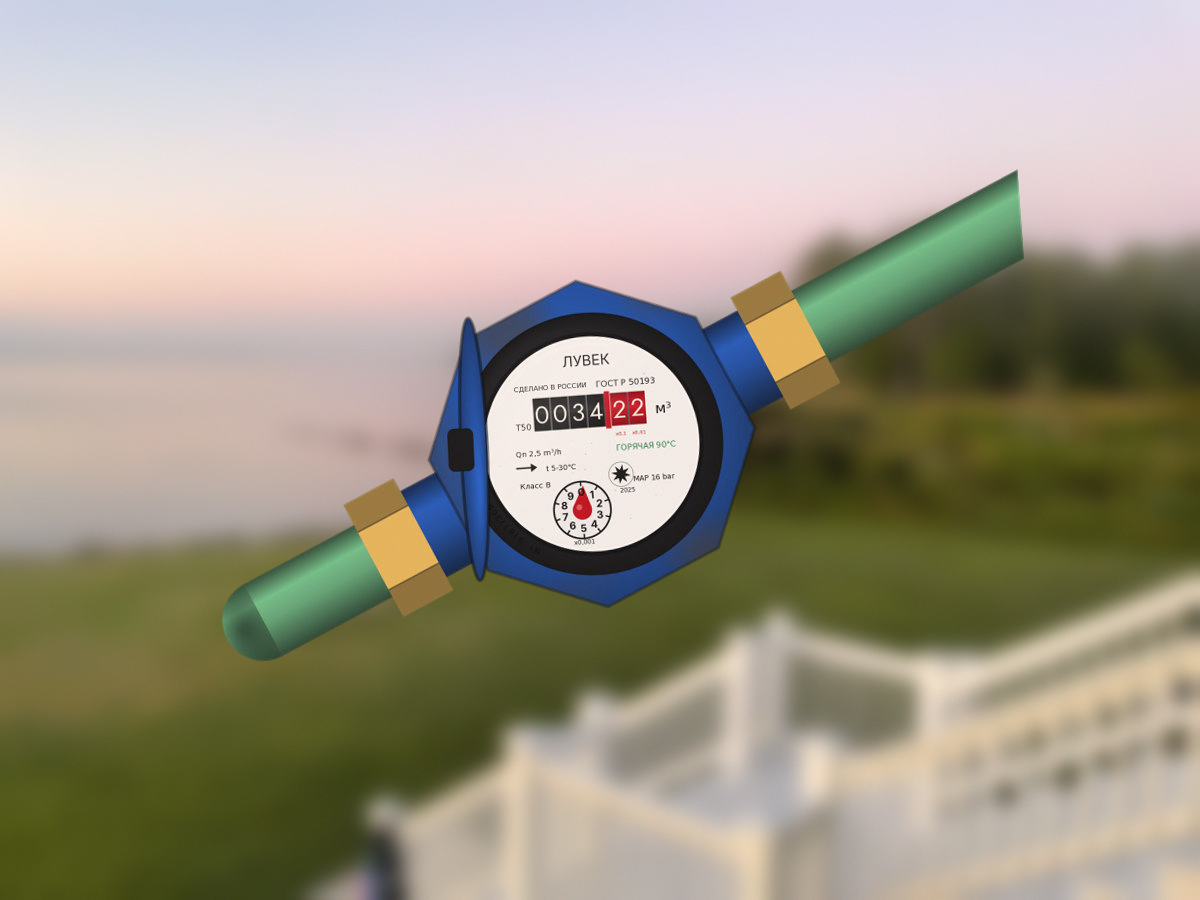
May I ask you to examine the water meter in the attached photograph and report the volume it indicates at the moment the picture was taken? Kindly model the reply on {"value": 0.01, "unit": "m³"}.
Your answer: {"value": 34.220, "unit": "m³"}
